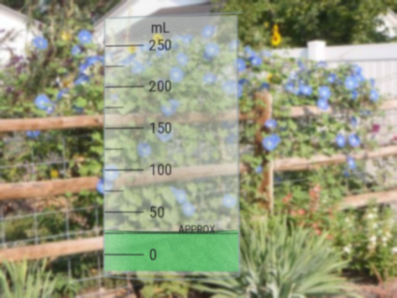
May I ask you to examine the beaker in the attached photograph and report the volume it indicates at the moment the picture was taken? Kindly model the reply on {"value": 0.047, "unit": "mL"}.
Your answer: {"value": 25, "unit": "mL"}
